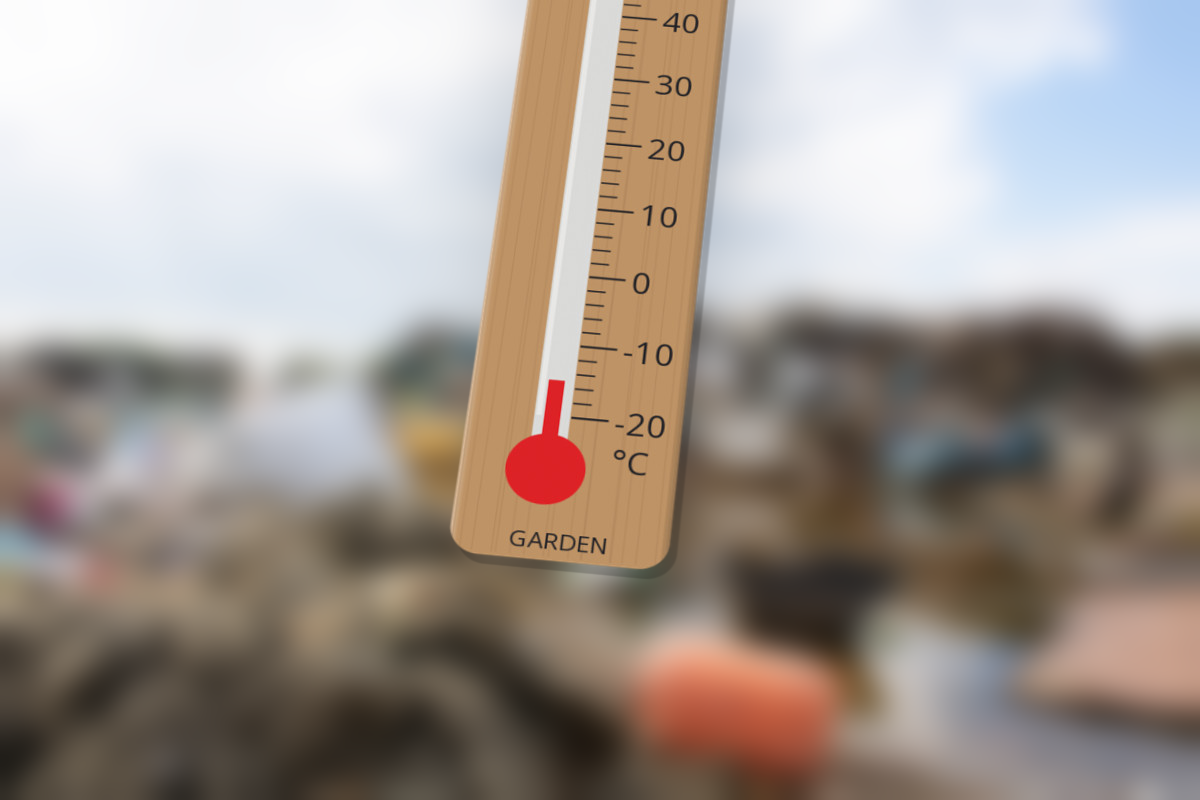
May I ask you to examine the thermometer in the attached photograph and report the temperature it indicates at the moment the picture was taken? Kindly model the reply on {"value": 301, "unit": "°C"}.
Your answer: {"value": -15, "unit": "°C"}
